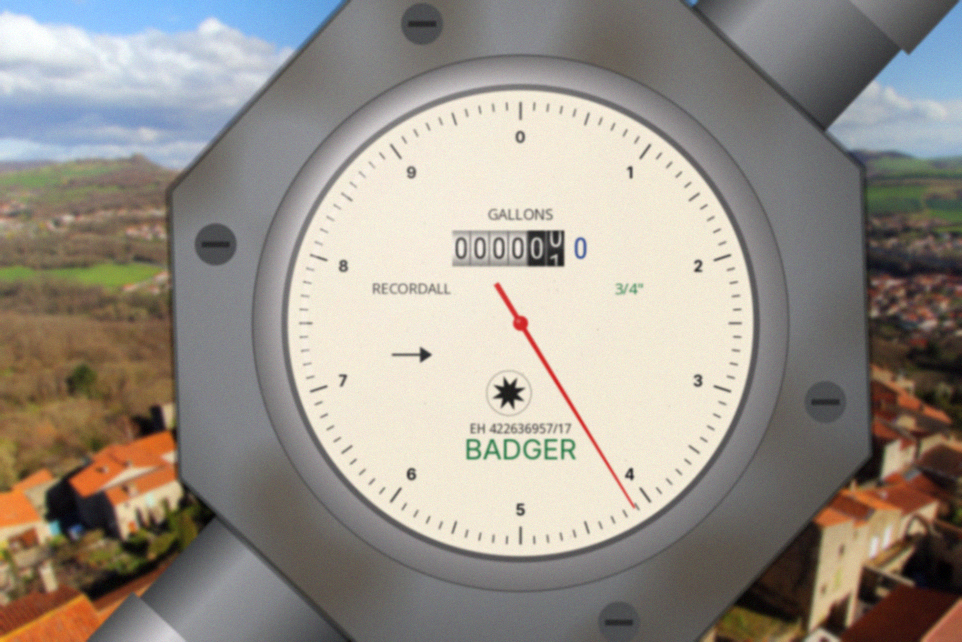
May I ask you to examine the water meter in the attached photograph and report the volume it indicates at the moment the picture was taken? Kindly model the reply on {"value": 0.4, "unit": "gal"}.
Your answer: {"value": 4.1, "unit": "gal"}
